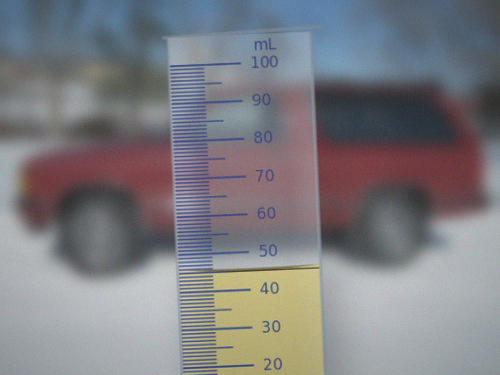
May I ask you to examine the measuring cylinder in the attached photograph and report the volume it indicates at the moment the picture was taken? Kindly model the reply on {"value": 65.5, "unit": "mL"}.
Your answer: {"value": 45, "unit": "mL"}
